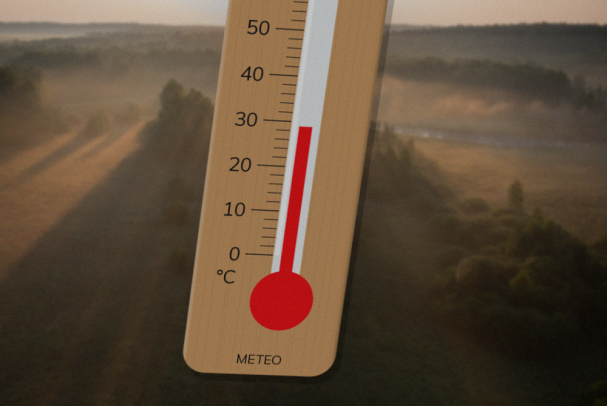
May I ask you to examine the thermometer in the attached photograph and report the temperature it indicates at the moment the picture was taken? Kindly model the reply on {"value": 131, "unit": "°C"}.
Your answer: {"value": 29, "unit": "°C"}
